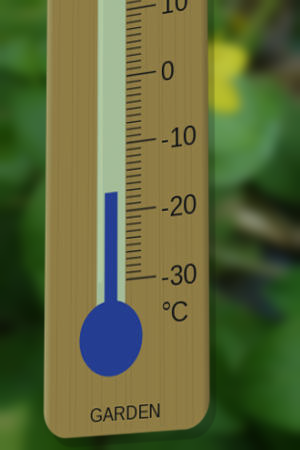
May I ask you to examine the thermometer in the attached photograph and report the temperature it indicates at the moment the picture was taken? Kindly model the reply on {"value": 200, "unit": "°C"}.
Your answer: {"value": -17, "unit": "°C"}
